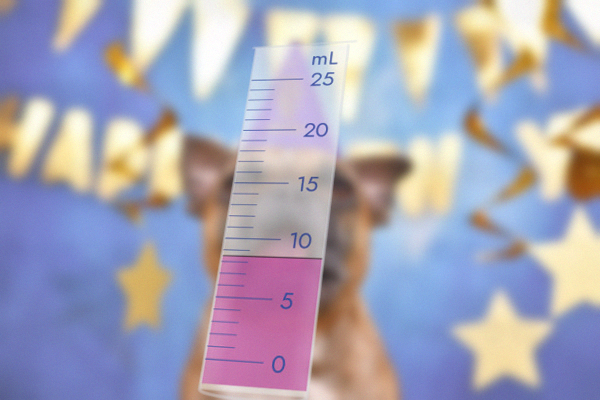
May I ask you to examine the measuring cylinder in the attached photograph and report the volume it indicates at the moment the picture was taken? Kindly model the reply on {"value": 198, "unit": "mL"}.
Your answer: {"value": 8.5, "unit": "mL"}
